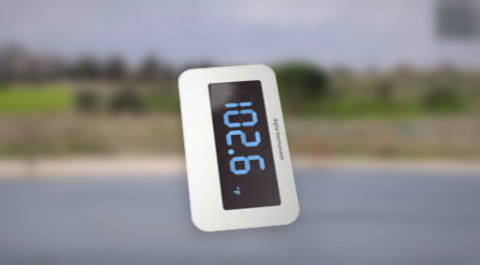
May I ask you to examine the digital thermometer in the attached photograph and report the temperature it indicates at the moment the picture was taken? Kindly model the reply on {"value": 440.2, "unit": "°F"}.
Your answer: {"value": 102.6, "unit": "°F"}
